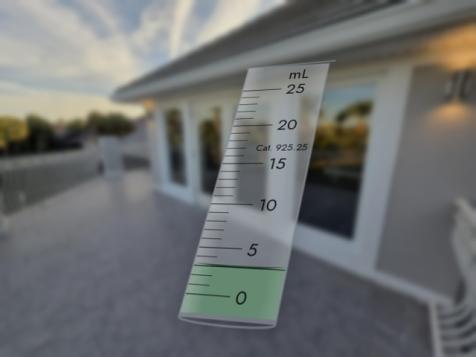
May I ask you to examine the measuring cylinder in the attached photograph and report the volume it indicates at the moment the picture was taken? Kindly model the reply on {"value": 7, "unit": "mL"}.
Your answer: {"value": 3, "unit": "mL"}
